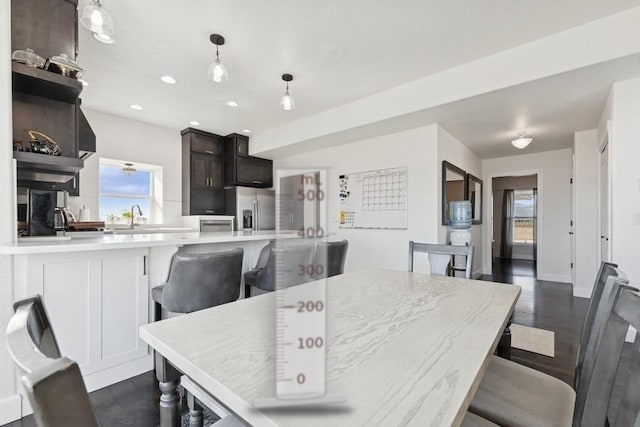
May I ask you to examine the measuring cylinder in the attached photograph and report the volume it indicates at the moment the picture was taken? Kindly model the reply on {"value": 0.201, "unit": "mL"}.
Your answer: {"value": 200, "unit": "mL"}
